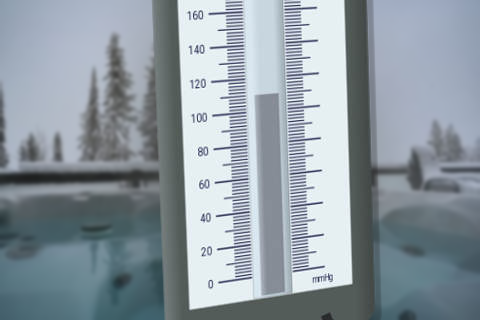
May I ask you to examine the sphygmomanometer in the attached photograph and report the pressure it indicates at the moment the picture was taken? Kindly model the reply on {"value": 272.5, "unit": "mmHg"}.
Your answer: {"value": 110, "unit": "mmHg"}
